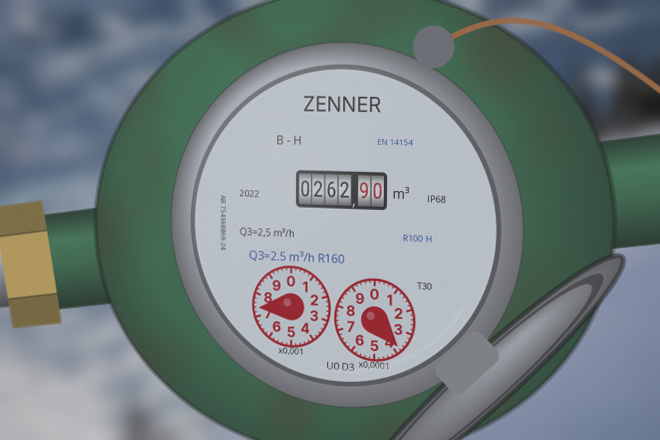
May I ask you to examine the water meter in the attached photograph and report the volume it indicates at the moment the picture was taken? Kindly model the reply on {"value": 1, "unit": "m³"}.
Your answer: {"value": 262.9073, "unit": "m³"}
